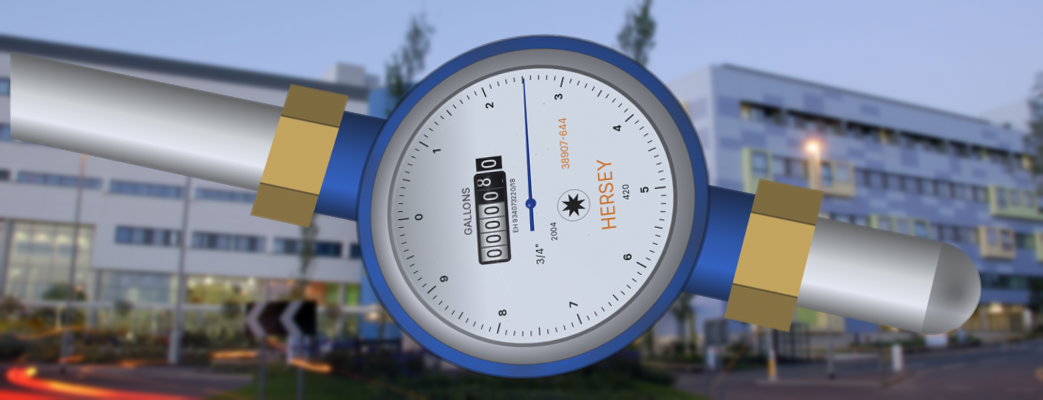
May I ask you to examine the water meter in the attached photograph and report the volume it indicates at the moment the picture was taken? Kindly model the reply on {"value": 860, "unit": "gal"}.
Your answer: {"value": 82.5, "unit": "gal"}
